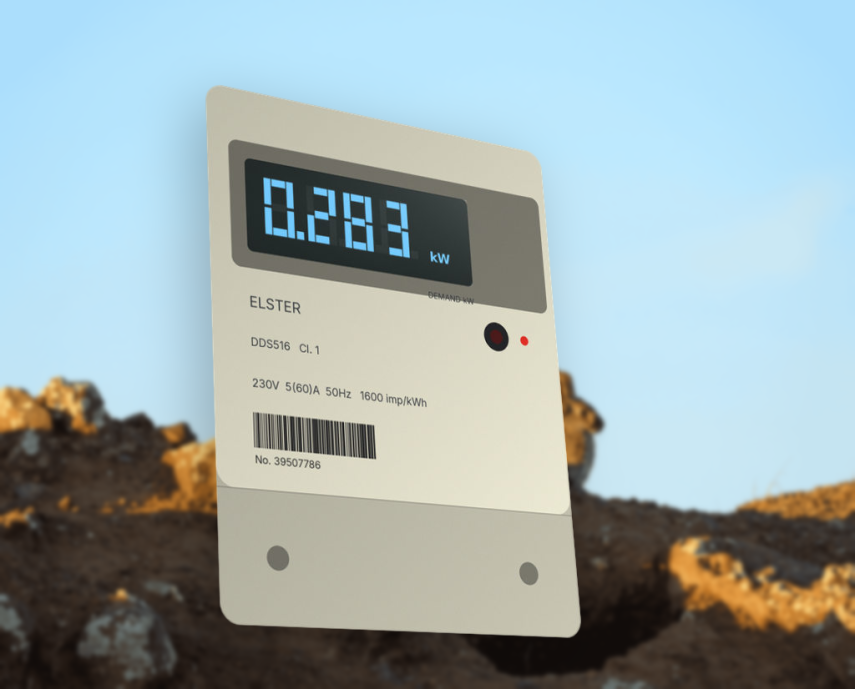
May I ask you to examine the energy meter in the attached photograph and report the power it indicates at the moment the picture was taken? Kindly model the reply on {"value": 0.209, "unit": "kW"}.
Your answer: {"value": 0.283, "unit": "kW"}
